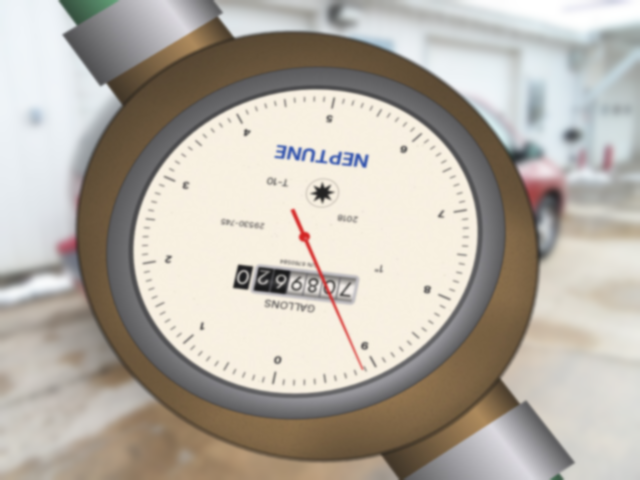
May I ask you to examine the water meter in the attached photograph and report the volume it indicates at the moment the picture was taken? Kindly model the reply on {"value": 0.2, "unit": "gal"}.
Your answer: {"value": 7089619.1, "unit": "gal"}
